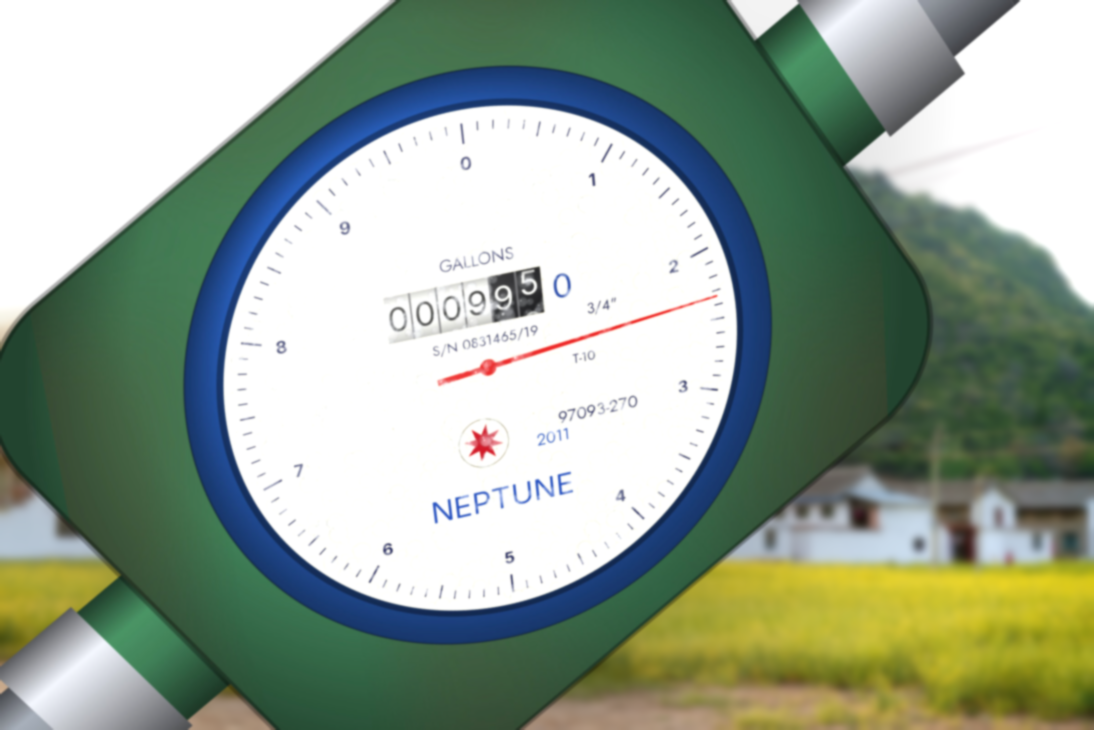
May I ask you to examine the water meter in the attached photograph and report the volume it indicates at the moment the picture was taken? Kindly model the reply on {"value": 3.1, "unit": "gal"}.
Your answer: {"value": 9952.3, "unit": "gal"}
